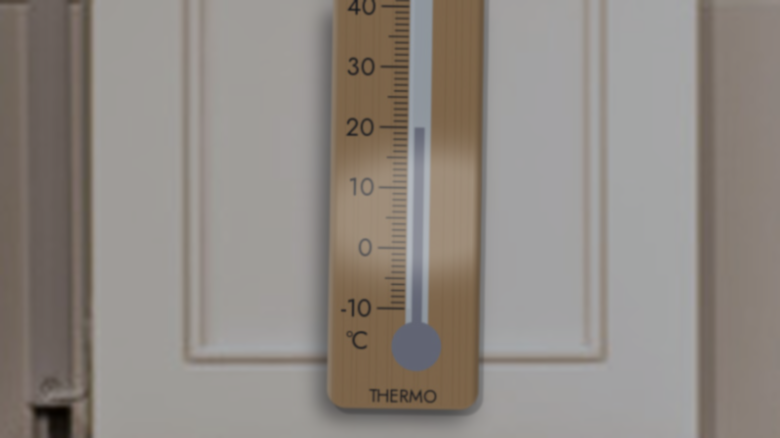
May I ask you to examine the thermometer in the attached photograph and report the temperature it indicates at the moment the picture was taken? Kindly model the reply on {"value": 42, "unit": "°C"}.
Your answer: {"value": 20, "unit": "°C"}
